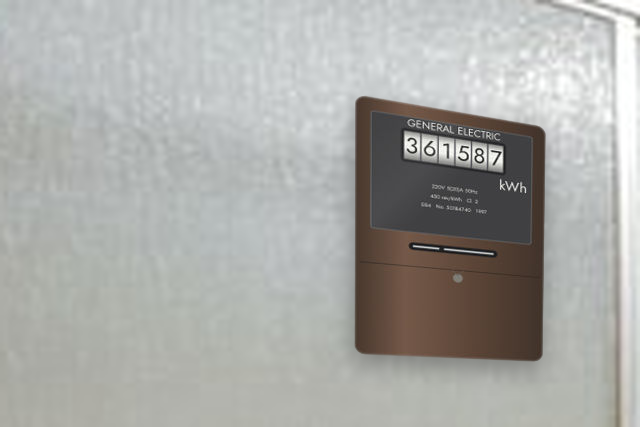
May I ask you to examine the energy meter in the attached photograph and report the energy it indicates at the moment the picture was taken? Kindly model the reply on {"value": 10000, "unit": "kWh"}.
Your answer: {"value": 361587, "unit": "kWh"}
